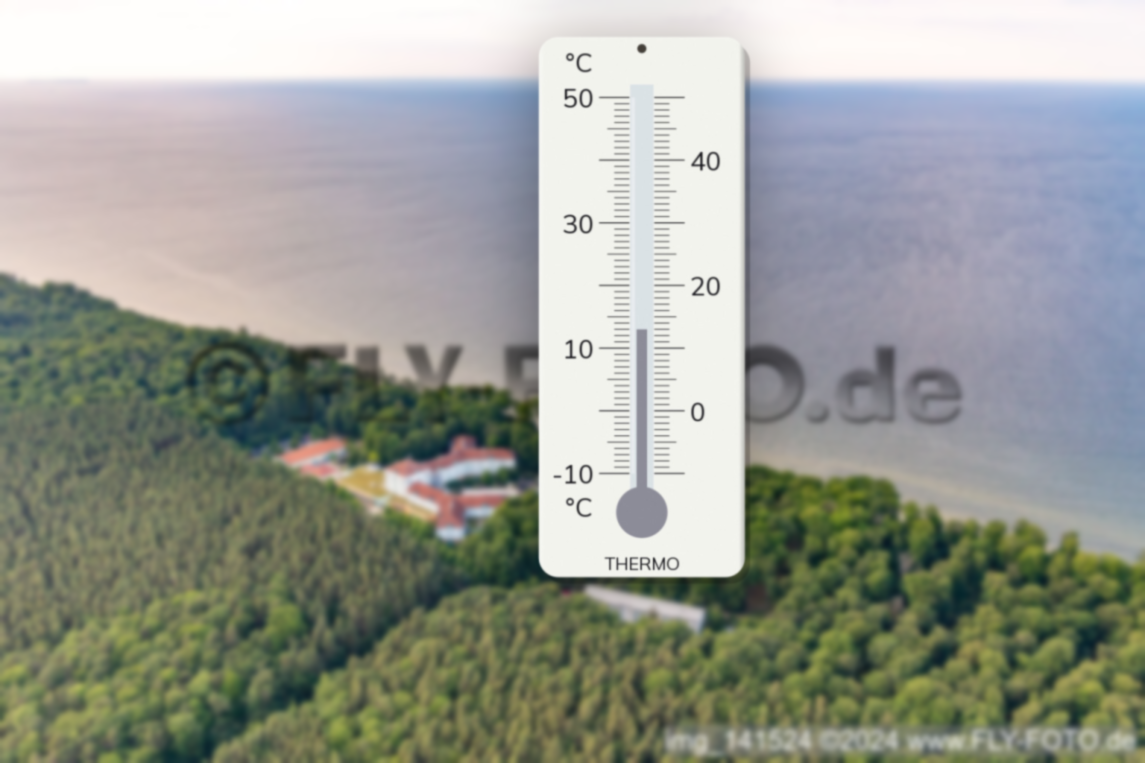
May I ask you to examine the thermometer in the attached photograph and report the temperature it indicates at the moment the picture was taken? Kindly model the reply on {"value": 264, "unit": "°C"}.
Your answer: {"value": 13, "unit": "°C"}
